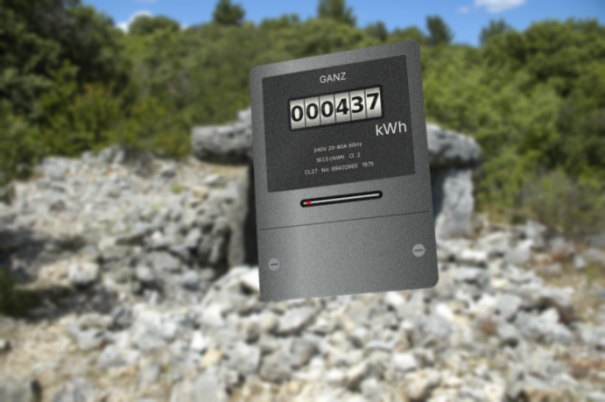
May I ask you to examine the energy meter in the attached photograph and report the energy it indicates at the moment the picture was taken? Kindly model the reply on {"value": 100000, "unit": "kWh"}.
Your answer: {"value": 437, "unit": "kWh"}
